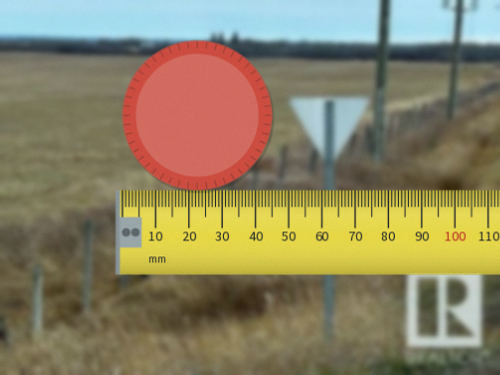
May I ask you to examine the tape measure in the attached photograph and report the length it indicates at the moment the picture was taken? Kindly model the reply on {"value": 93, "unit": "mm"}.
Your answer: {"value": 45, "unit": "mm"}
